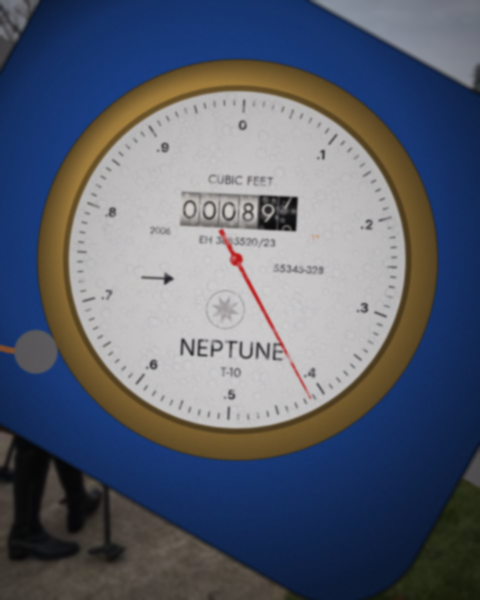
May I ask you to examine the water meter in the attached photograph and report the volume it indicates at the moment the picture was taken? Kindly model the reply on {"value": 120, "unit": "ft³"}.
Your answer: {"value": 897.41, "unit": "ft³"}
